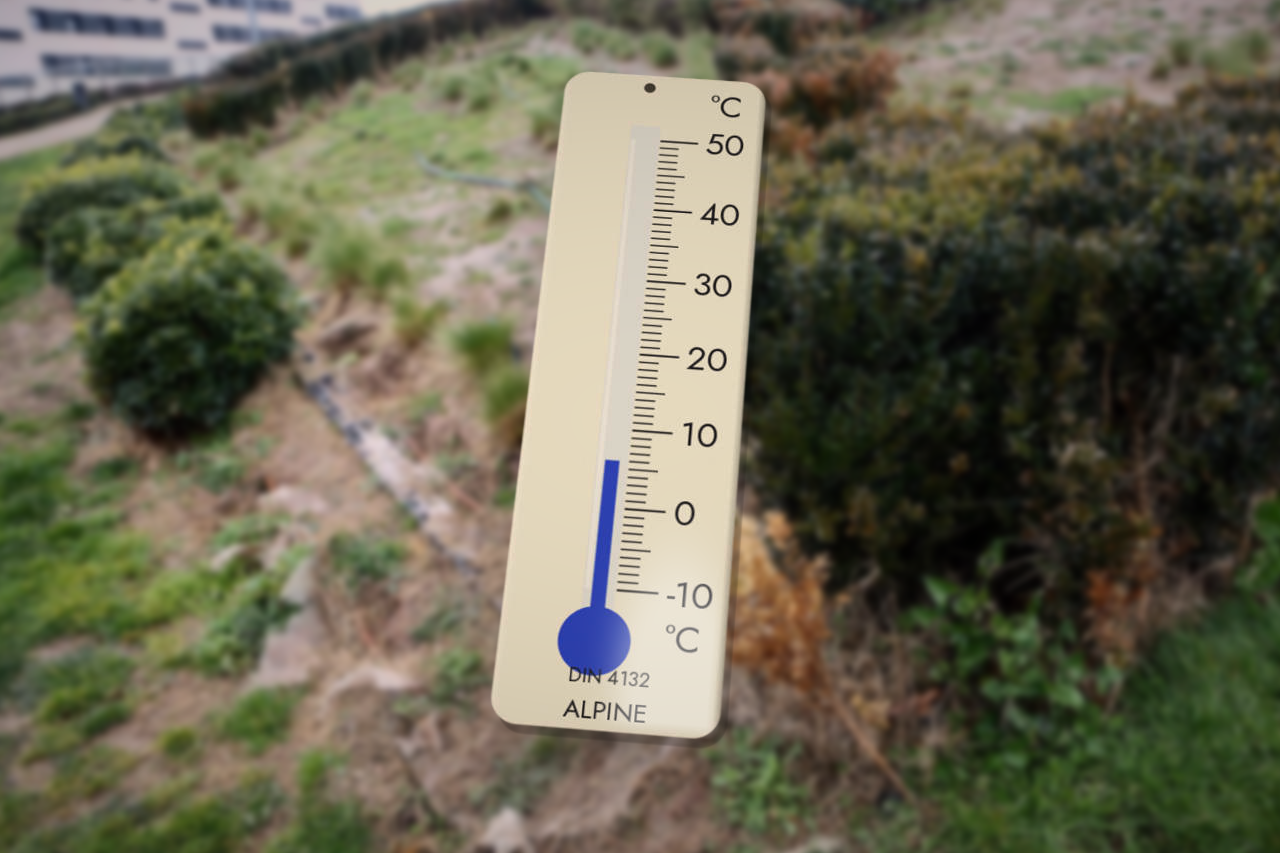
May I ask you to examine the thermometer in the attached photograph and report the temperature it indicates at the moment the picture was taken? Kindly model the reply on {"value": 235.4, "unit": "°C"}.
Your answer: {"value": 6, "unit": "°C"}
